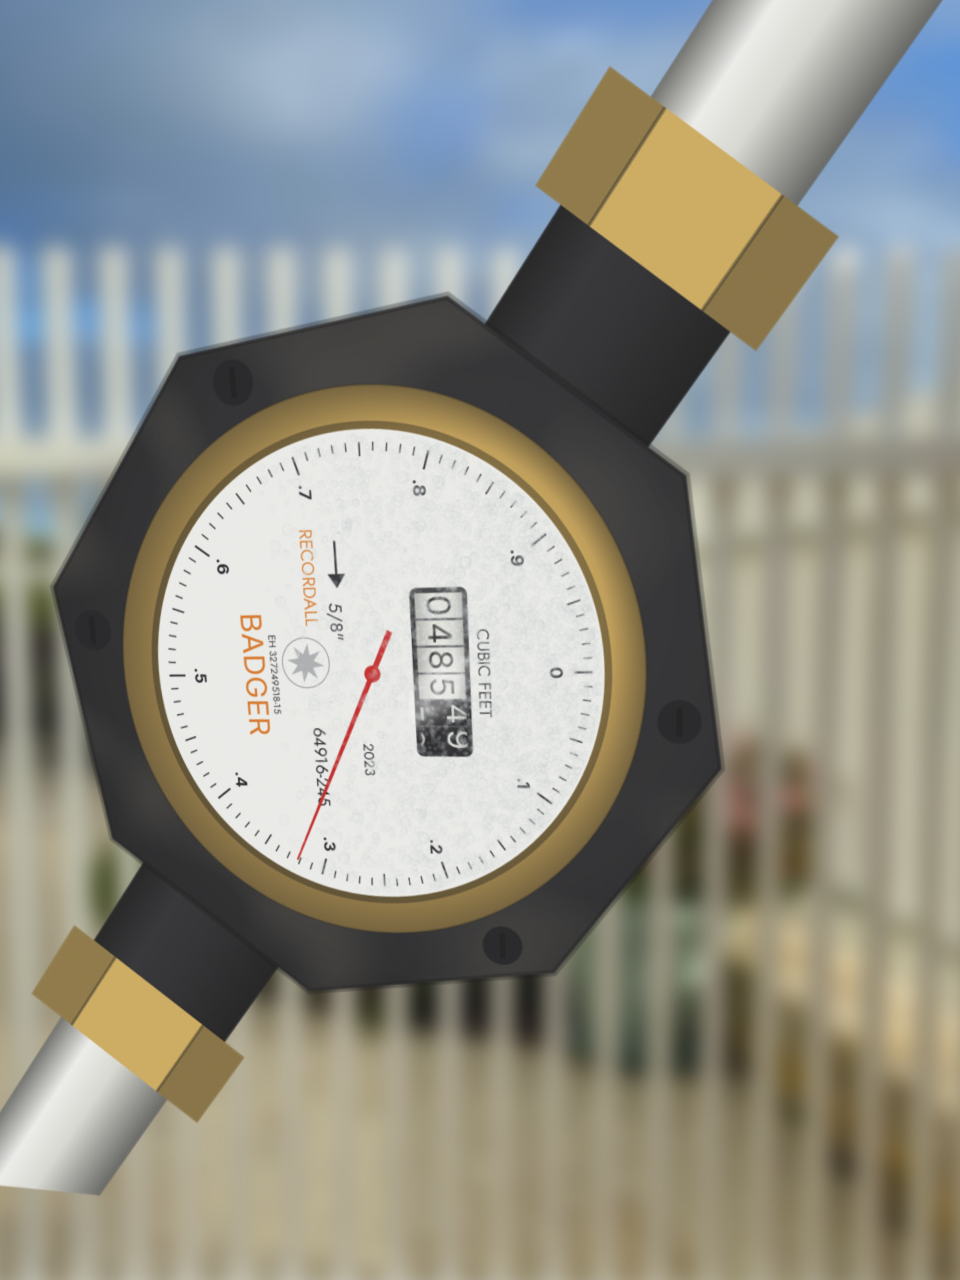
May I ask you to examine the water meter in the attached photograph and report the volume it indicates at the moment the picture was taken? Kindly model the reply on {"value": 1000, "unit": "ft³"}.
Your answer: {"value": 48549.32, "unit": "ft³"}
